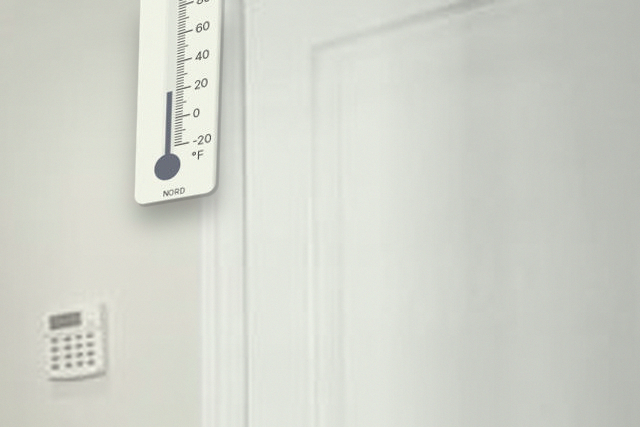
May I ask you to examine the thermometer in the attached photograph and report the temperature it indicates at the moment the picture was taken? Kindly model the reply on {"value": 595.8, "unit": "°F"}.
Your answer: {"value": 20, "unit": "°F"}
